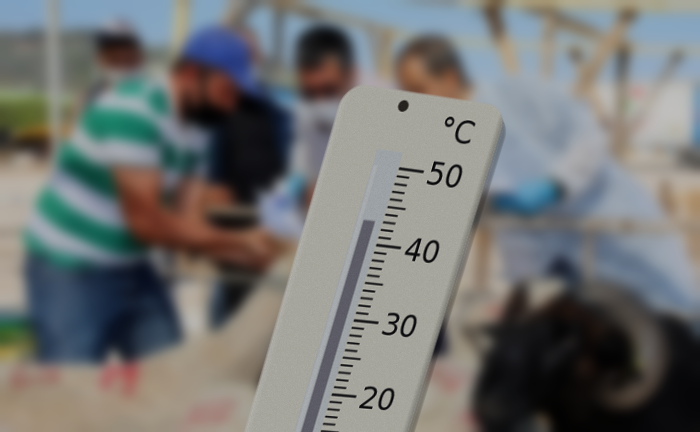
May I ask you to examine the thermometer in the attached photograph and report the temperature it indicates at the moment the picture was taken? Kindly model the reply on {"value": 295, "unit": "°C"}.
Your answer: {"value": 43, "unit": "°C"}
